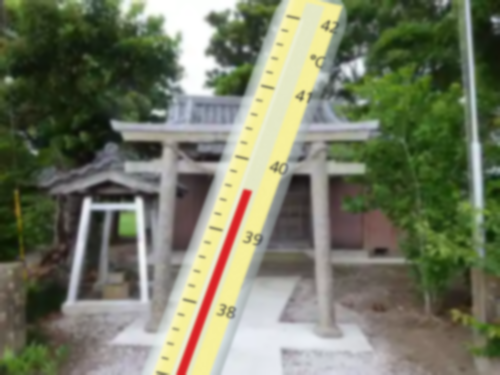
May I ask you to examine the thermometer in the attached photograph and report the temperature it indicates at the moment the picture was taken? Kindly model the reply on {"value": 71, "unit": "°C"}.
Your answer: {"value": 39.6, "unit": "°C"}
